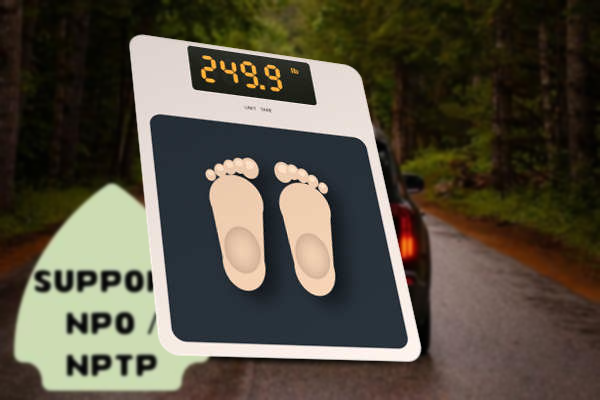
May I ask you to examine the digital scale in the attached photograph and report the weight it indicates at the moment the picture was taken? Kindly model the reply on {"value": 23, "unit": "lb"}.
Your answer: {"value": 249.9, "unit": "lb"}
